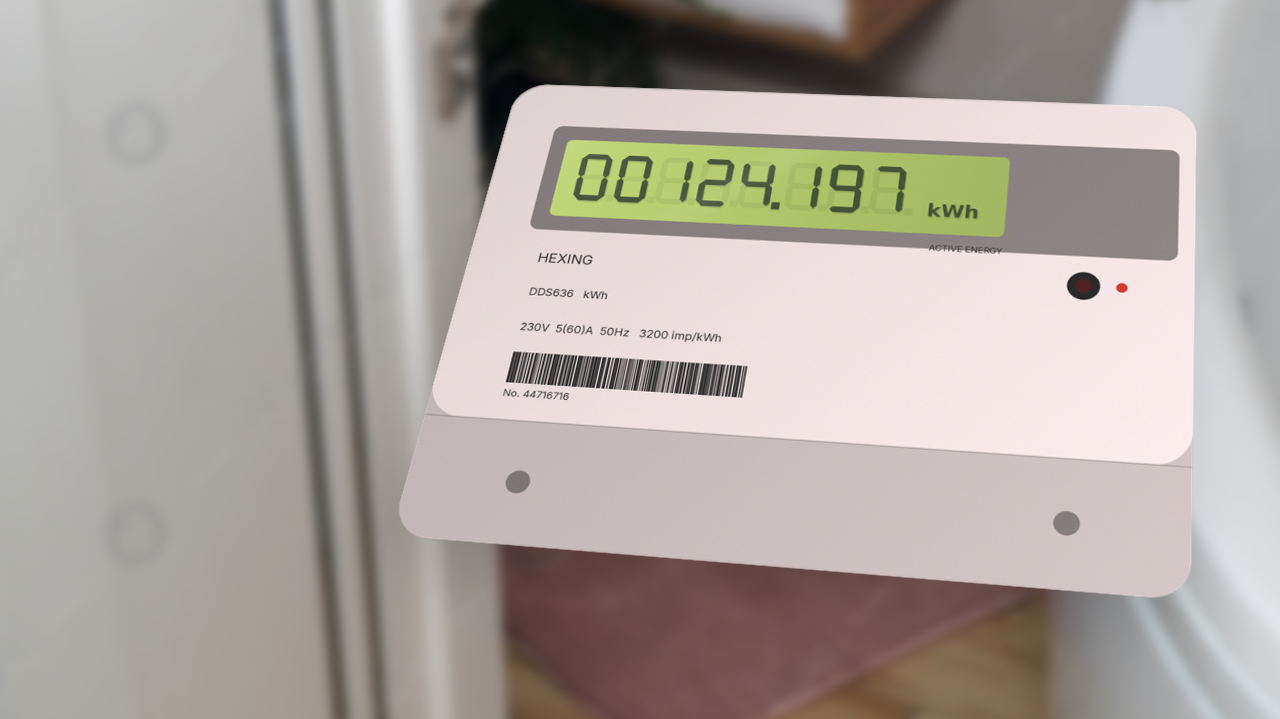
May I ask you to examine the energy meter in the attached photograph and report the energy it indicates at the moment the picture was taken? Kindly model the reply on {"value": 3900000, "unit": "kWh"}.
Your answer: {"value": 124.197, "unit": "kWh"}
